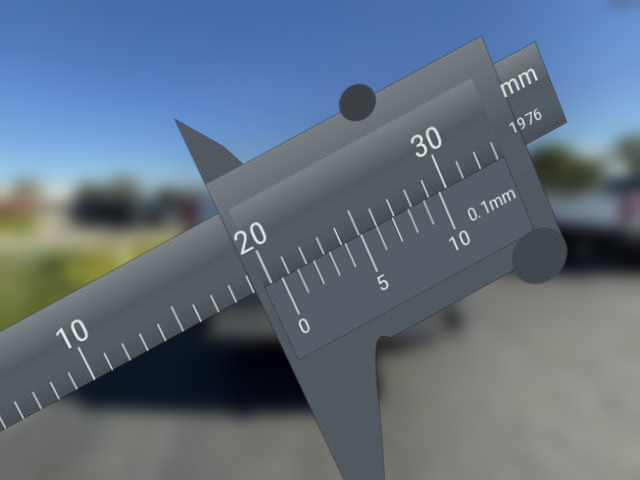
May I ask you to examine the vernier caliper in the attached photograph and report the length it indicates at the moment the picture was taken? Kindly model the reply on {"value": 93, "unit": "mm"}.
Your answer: {"value": 20.6, "unit": "mm"}
